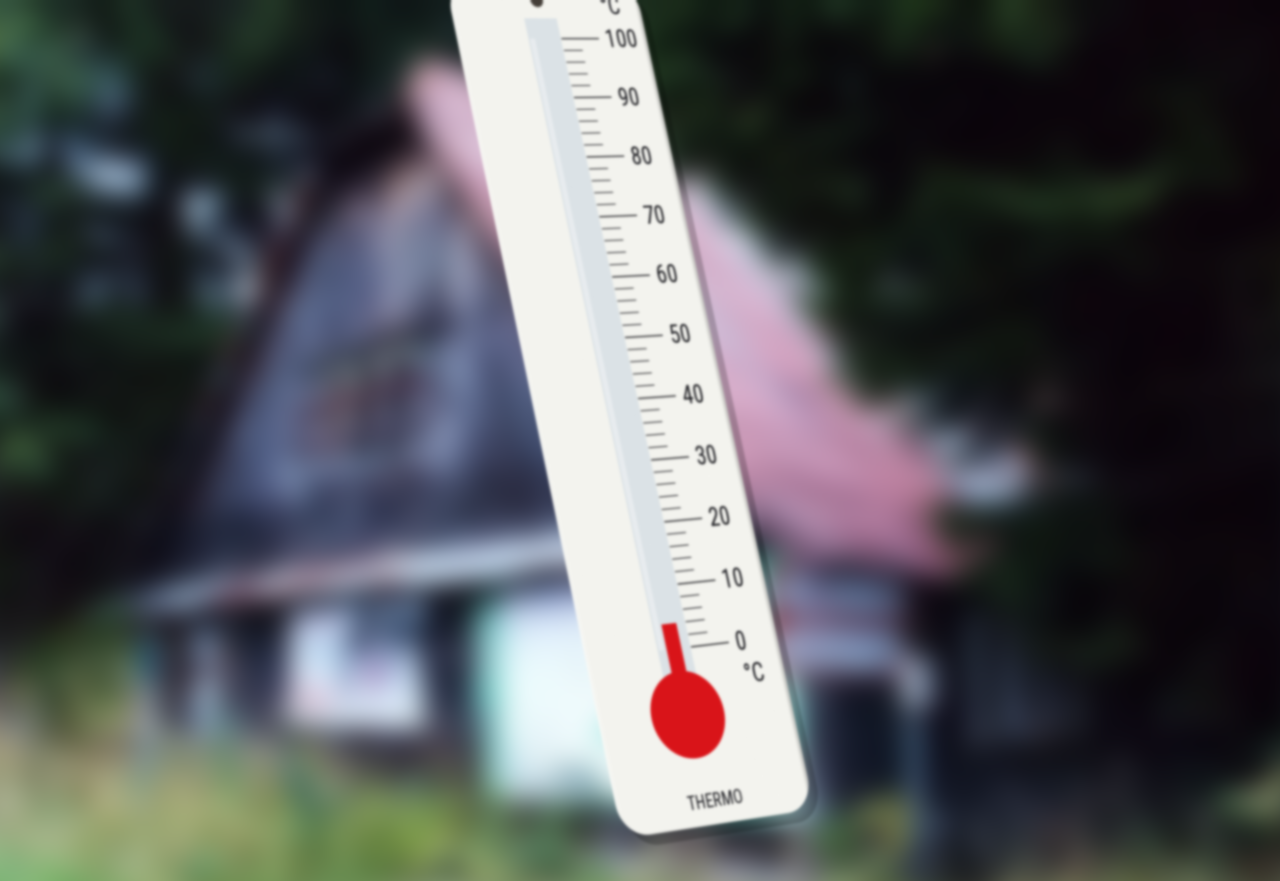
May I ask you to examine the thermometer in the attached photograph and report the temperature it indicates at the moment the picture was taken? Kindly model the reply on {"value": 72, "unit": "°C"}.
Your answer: {"value": 4, "unit": "°C"}
